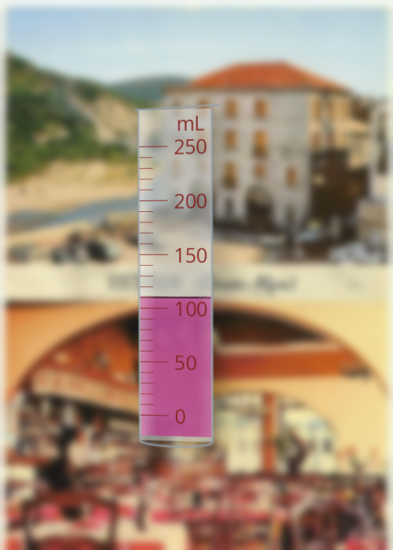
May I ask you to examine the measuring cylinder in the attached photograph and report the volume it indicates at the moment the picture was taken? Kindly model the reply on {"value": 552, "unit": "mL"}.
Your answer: {"value": 110, "unit": "mL"}
